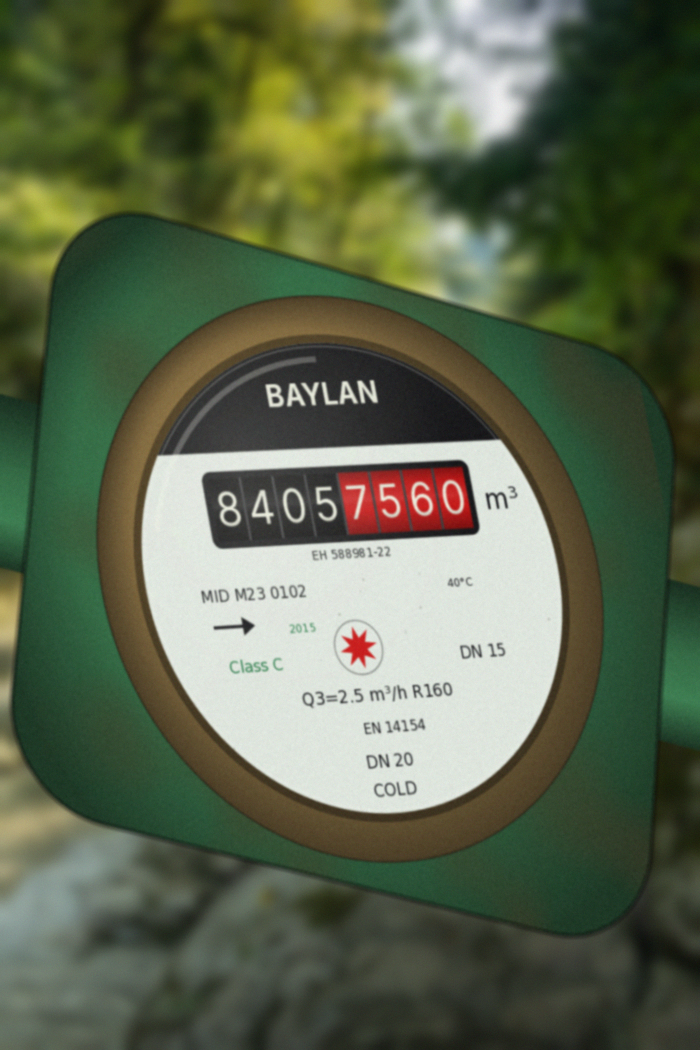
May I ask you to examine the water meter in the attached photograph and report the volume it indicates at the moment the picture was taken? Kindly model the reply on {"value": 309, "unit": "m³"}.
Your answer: {"value": 8405.7560, "unit": "m³"}
